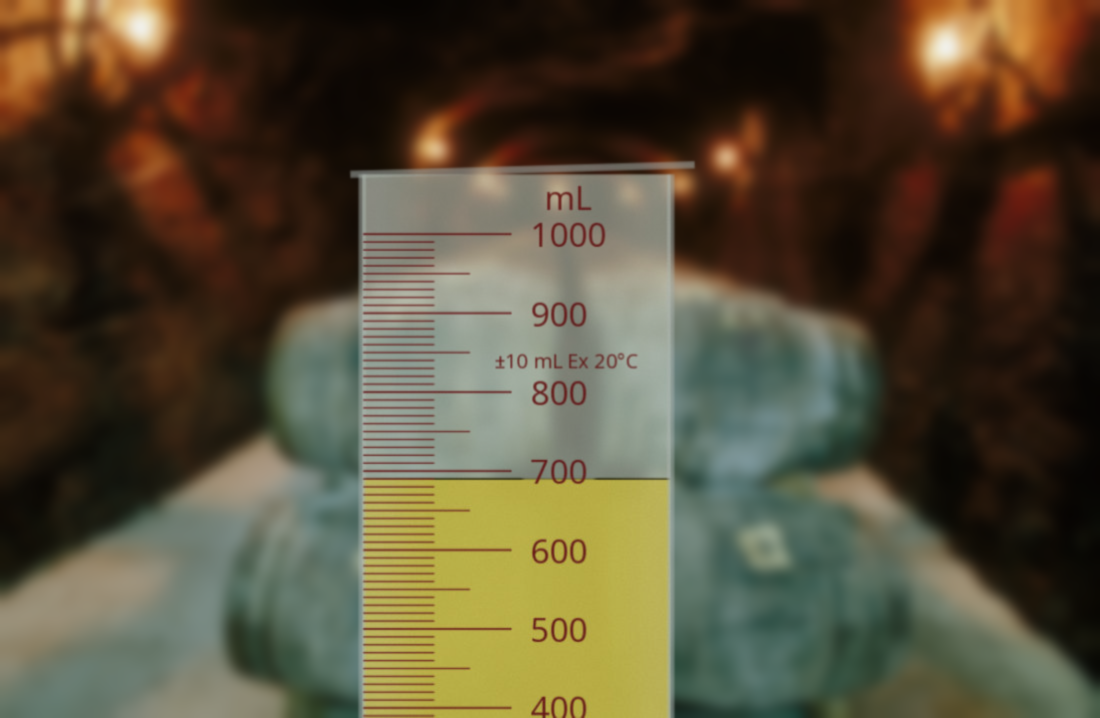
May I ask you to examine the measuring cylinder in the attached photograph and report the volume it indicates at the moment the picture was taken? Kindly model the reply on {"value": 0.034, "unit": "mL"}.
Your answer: {"value": 690, "unit": "mL"}
